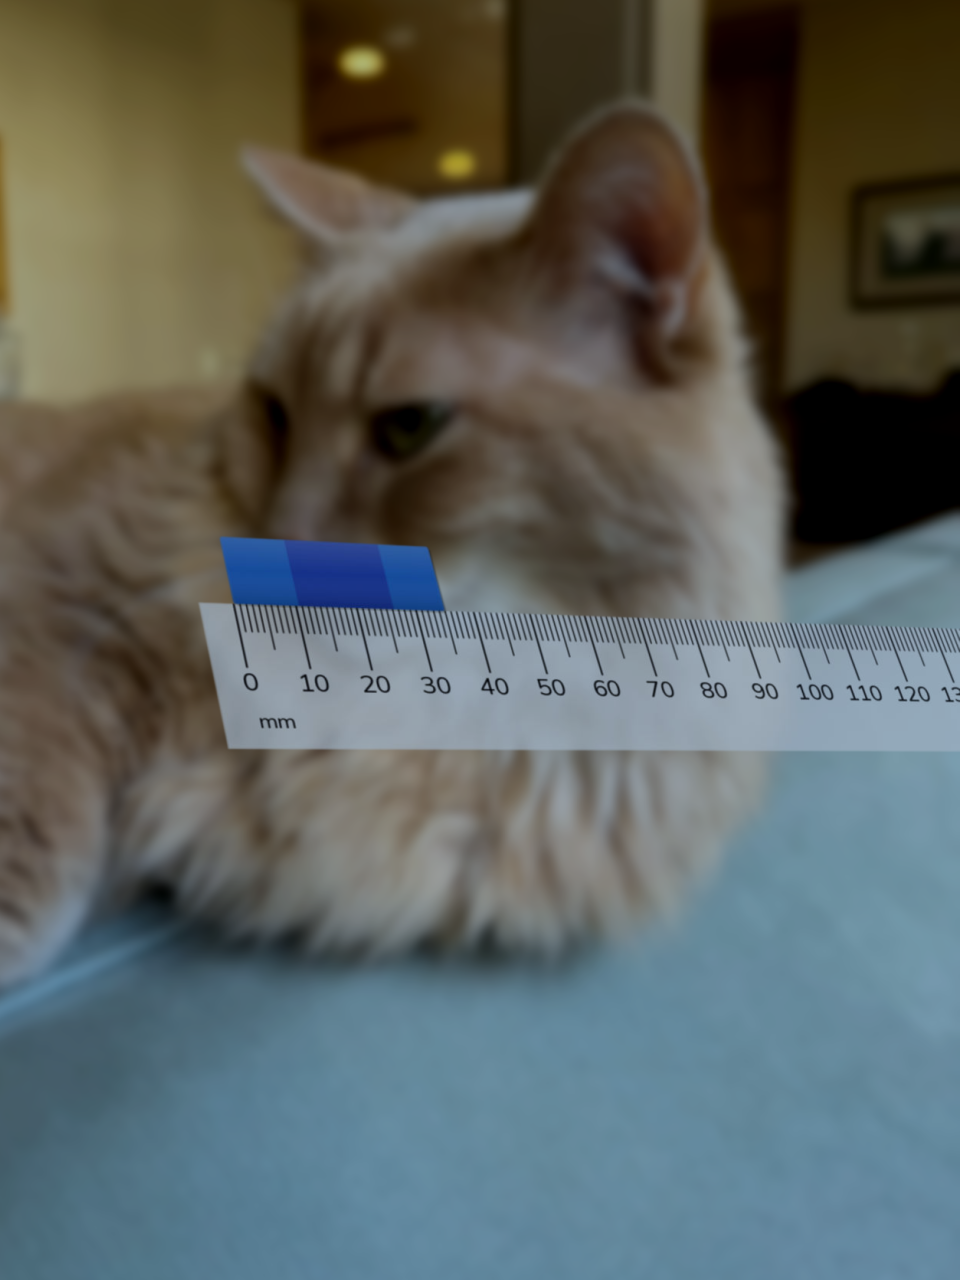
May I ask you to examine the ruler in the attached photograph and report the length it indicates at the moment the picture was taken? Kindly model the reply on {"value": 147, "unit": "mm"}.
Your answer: {"value": 35, "unit": "mm"}
